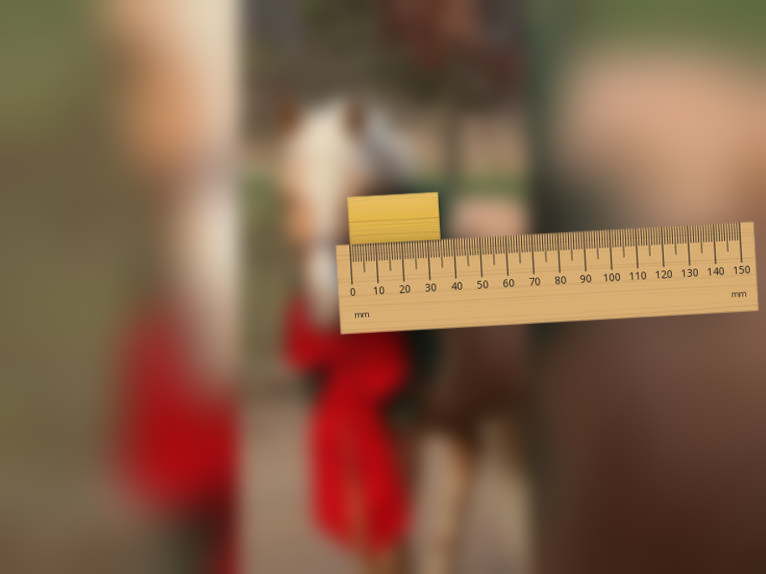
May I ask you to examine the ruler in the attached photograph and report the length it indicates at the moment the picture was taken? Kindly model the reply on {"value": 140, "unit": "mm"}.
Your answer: {"value": 35, "unit": "mm"}
